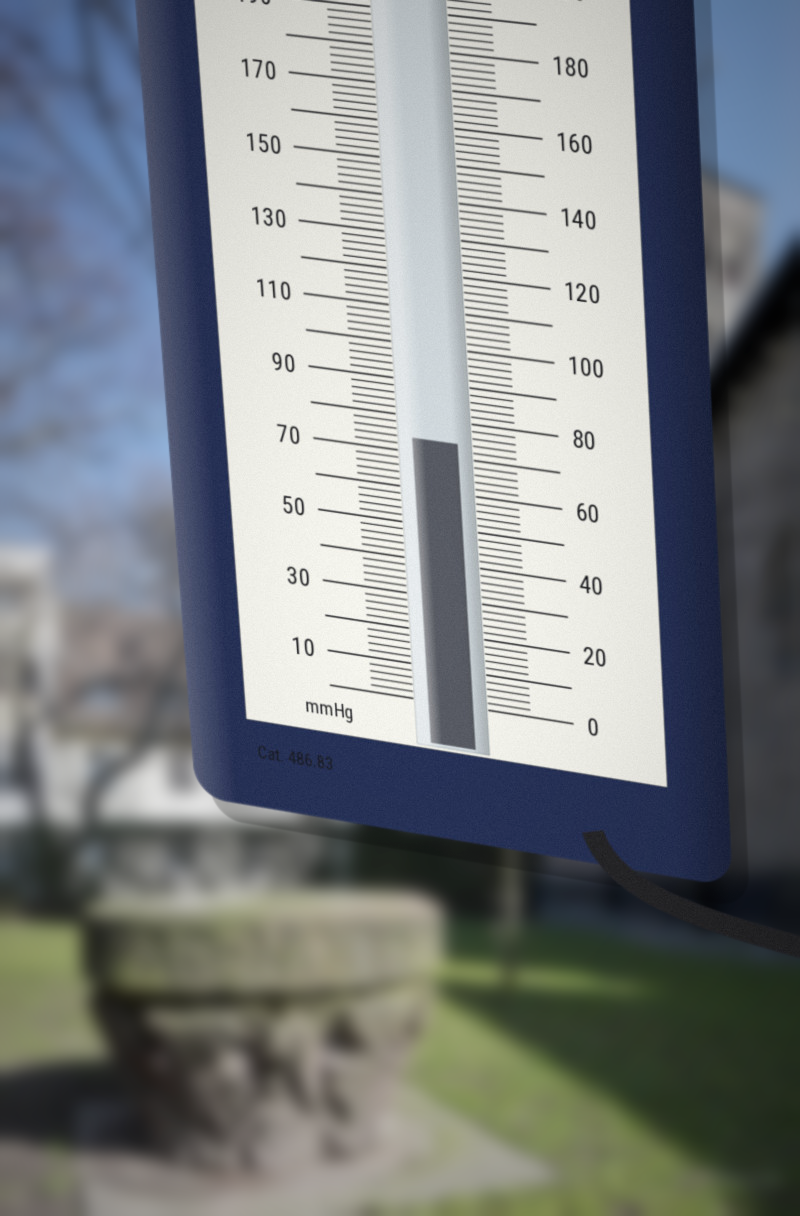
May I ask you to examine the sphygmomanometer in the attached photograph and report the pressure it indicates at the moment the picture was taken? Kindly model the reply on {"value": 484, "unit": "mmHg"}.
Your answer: {"value": 74, "unit": "mmHg"}
